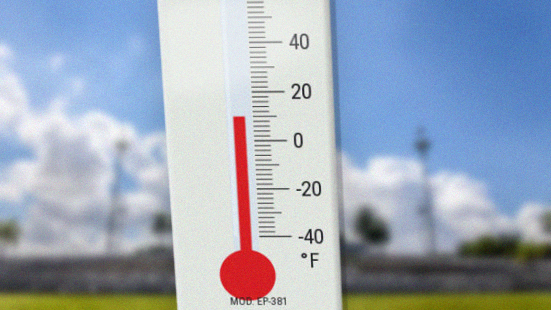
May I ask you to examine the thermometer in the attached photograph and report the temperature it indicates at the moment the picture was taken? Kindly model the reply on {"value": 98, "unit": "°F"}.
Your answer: {"value": 10, "unit": "°F"}
